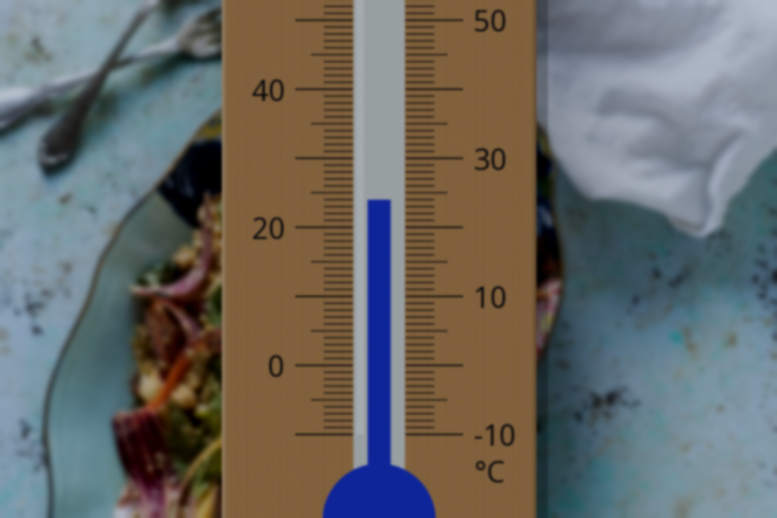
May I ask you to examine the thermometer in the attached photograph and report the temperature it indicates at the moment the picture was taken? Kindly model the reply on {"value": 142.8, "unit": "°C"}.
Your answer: {"value": 24, "unit": "°C"}
